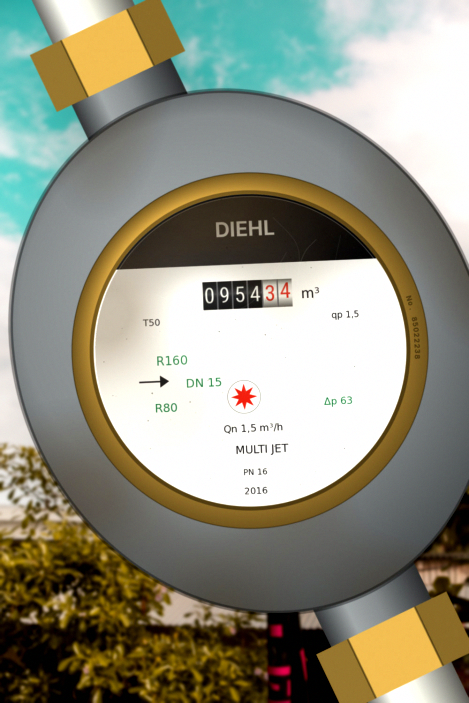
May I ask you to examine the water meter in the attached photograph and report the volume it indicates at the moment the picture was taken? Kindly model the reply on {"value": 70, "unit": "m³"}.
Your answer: {"value": 954.34, "unit": "m³"}
